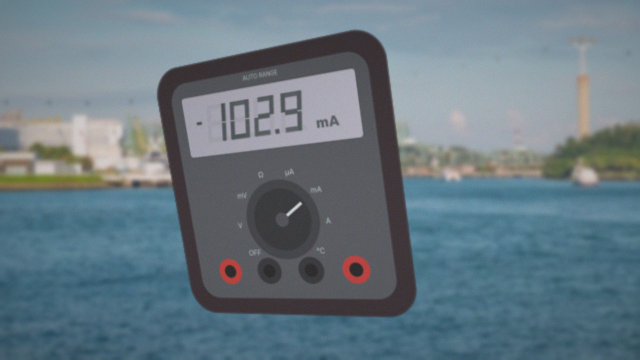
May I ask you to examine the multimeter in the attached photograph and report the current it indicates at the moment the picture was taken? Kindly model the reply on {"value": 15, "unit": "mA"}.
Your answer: {"value": -102.9, "unit": "mA"}
